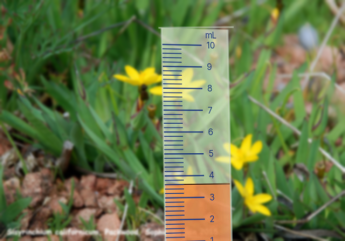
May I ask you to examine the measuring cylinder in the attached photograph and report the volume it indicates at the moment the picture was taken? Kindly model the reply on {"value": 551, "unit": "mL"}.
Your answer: {"value": 3.6, "unit": "mL"}
